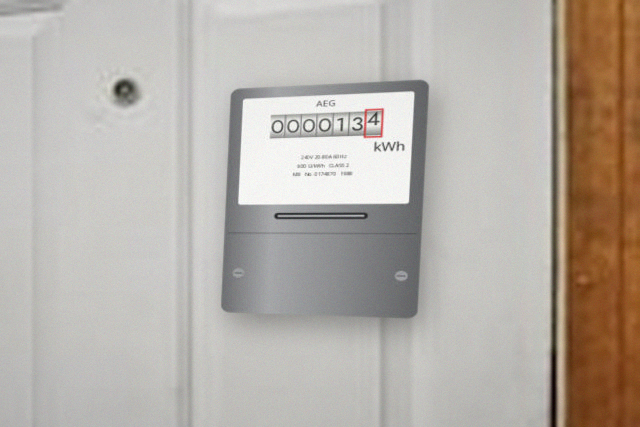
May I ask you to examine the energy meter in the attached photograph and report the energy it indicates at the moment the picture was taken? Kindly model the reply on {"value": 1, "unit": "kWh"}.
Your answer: {"value": 13.4, "unit": "kWh"}
